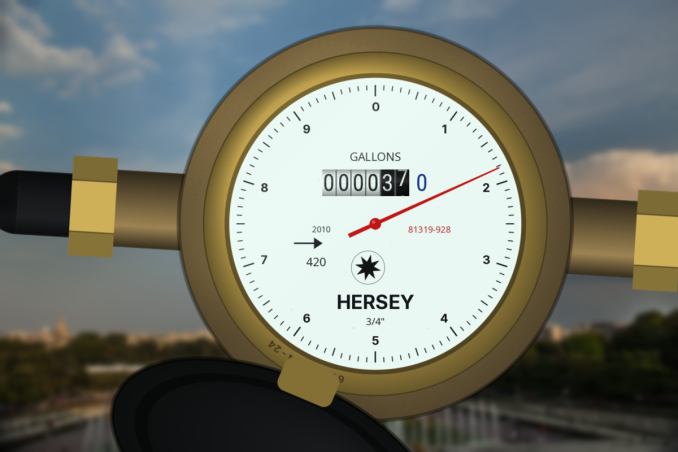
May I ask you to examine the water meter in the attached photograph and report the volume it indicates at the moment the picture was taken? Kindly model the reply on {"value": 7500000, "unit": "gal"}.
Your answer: {"value": 371.8, "unit": "gal"}
